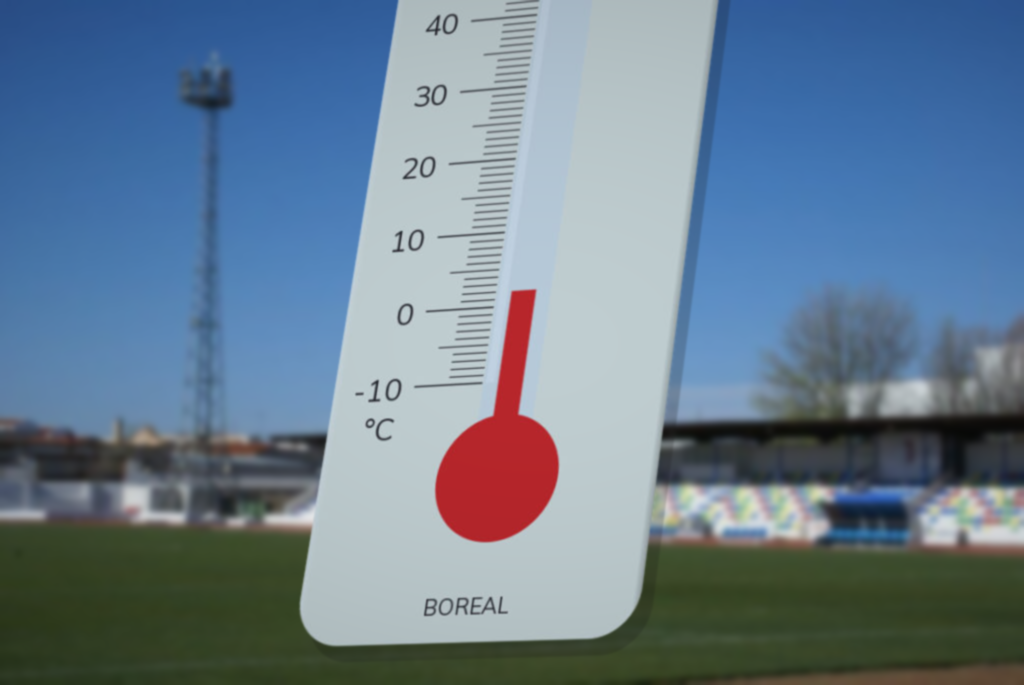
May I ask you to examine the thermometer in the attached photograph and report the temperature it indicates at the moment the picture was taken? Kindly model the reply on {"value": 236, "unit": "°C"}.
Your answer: {"value": 2, "unit": "°C"}
